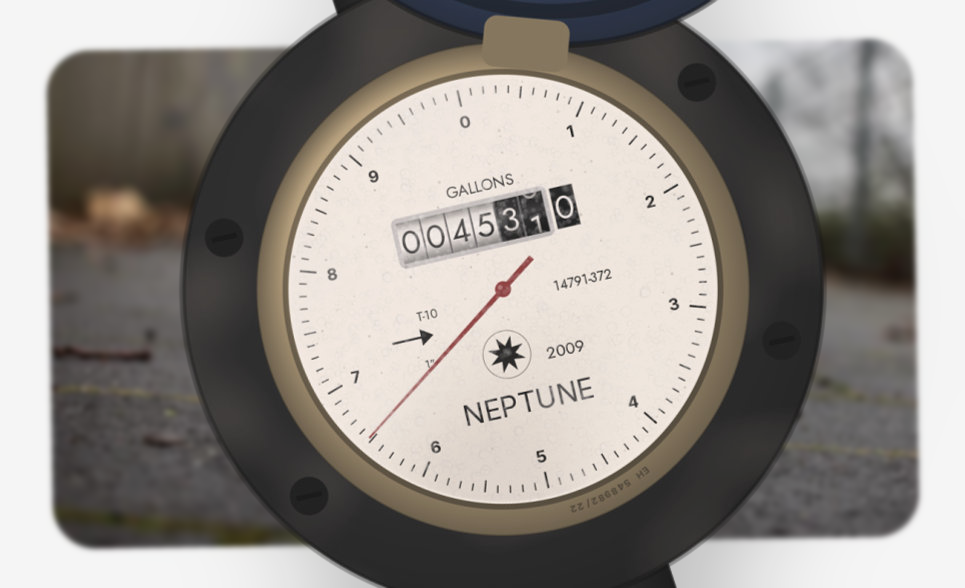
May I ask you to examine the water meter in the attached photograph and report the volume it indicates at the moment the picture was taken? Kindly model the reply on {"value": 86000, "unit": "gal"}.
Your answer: {"value": 45306.5, "unit": "gal"}
